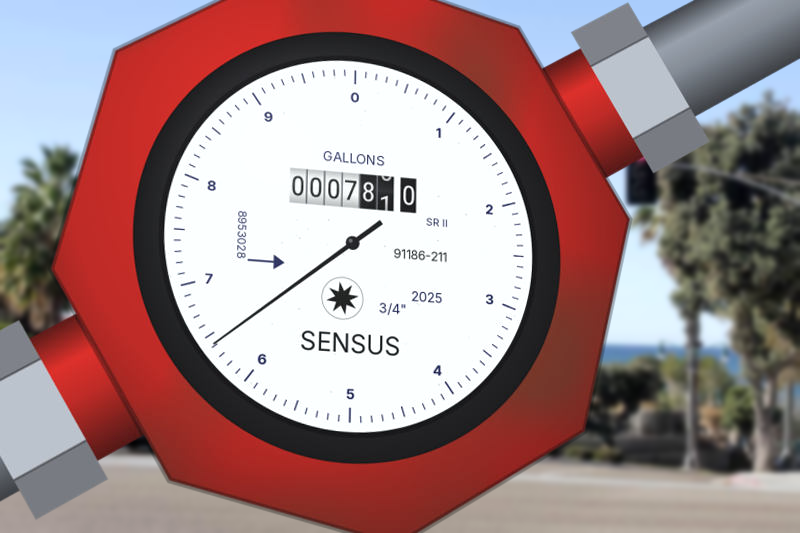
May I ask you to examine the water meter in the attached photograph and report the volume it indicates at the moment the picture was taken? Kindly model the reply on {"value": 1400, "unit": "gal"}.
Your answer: {"value": 7806.4, "unit": "gal"}
